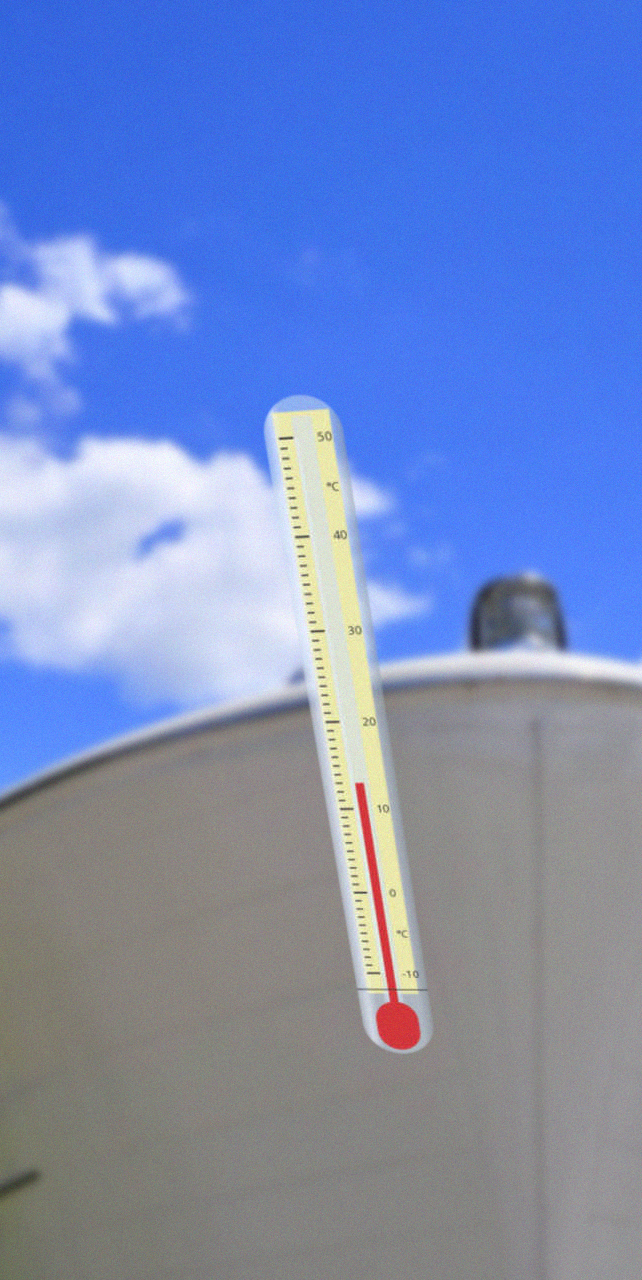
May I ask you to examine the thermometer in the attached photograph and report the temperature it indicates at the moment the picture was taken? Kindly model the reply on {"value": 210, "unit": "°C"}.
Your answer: {"value": 13, "unit": "°C"}
